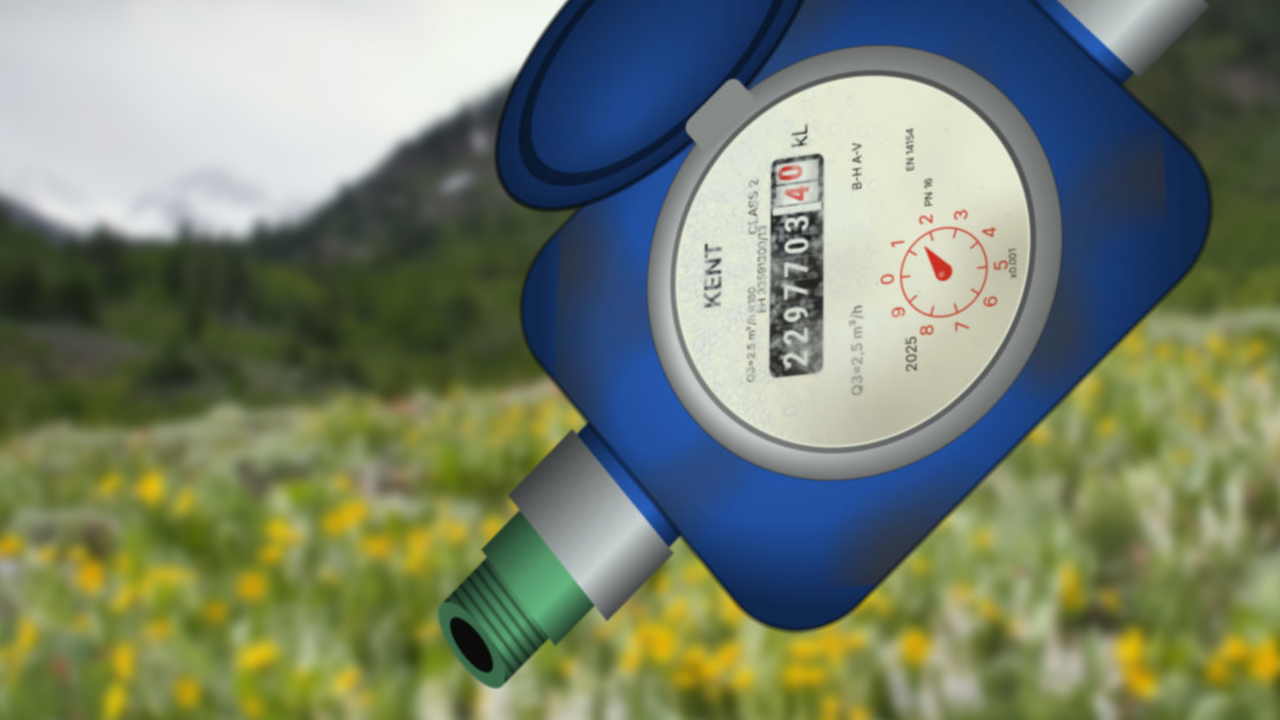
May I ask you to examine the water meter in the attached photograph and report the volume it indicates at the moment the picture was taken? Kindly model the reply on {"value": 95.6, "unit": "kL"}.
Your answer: {"value": 2297703.401, "unit": "kL"}
